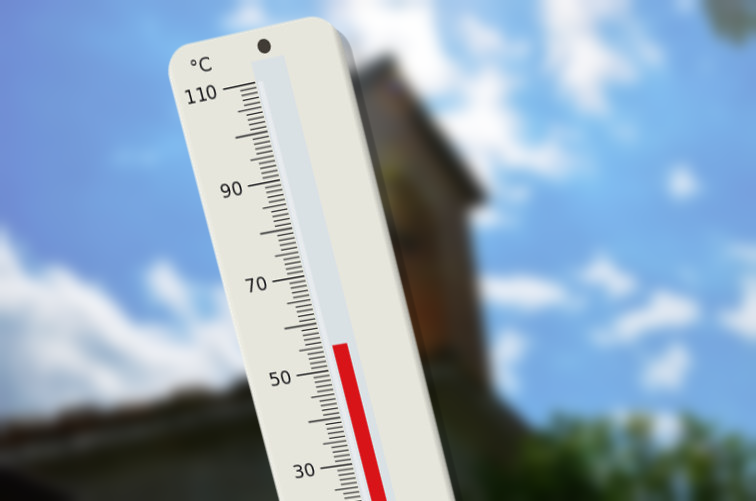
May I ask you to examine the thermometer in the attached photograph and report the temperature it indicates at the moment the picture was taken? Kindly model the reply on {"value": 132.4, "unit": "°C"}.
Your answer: {"value": 55, "unit": "°C"}
